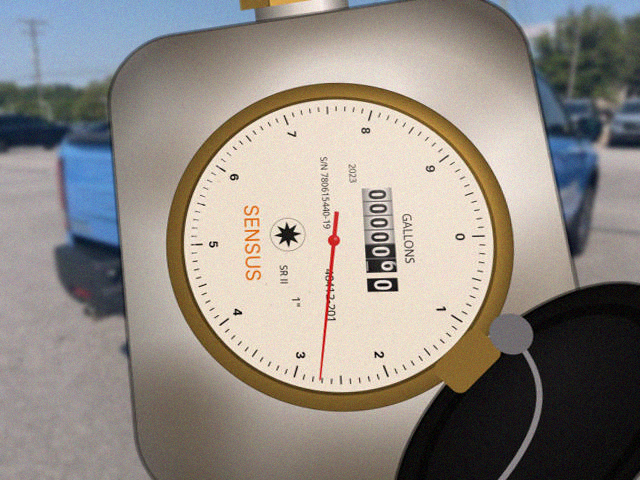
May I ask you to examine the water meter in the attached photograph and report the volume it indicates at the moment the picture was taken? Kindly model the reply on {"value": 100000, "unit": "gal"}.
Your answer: {"value": 62.7, "unit": "gal"}
